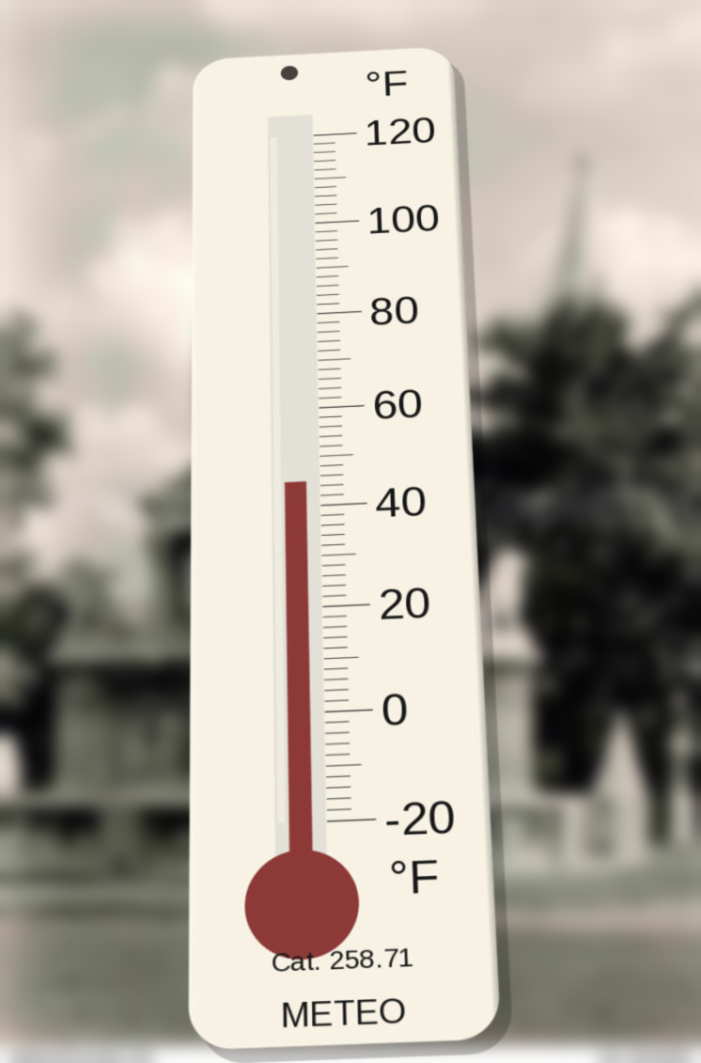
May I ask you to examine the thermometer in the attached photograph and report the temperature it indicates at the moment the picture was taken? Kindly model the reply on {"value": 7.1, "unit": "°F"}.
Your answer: {"value": 45, "unit": "°F"}
